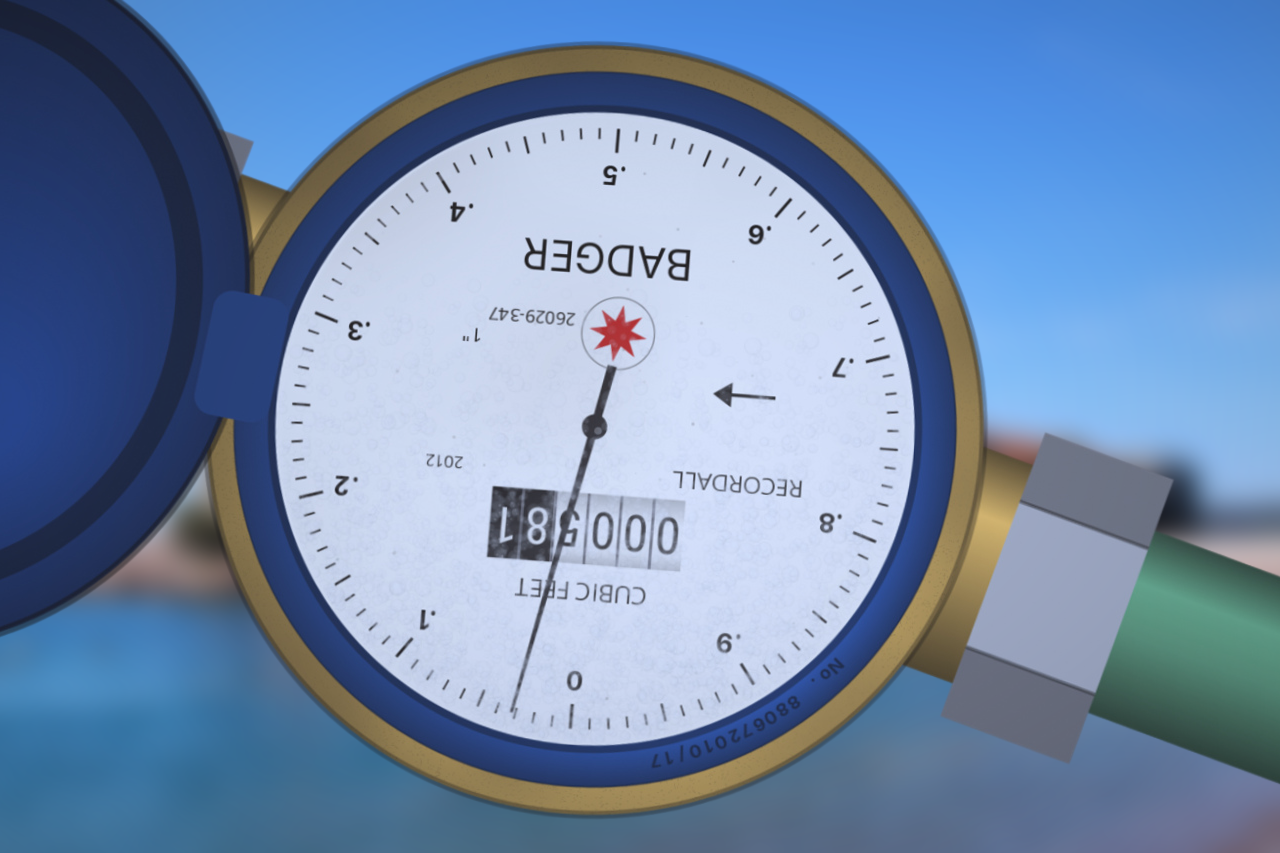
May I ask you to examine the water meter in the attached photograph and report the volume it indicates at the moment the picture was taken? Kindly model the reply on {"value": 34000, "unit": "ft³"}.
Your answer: {"value": 581.03, "unit": "ft³"}
